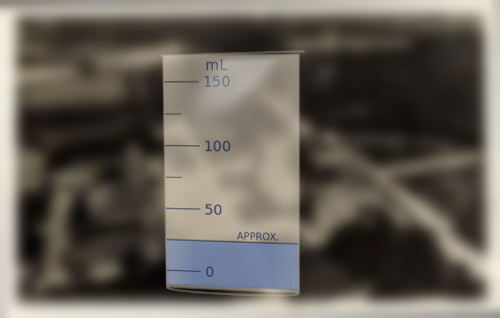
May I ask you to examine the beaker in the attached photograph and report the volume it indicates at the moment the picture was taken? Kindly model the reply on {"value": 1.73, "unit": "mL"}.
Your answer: {"value": 25, "unit": "mL"}
